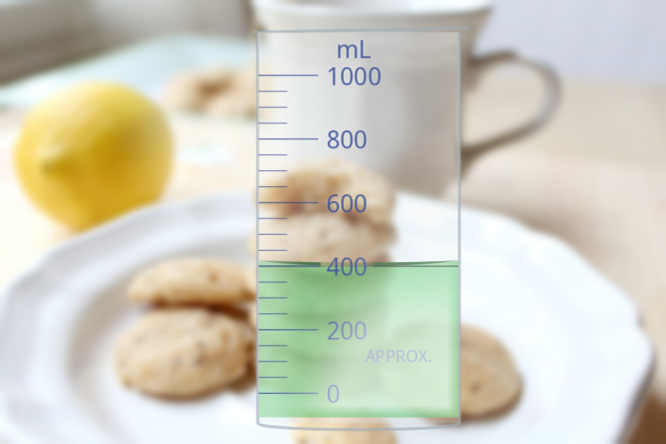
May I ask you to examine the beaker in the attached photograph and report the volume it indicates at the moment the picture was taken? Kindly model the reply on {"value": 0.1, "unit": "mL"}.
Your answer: {"value": 400, "unit": "mL"}
